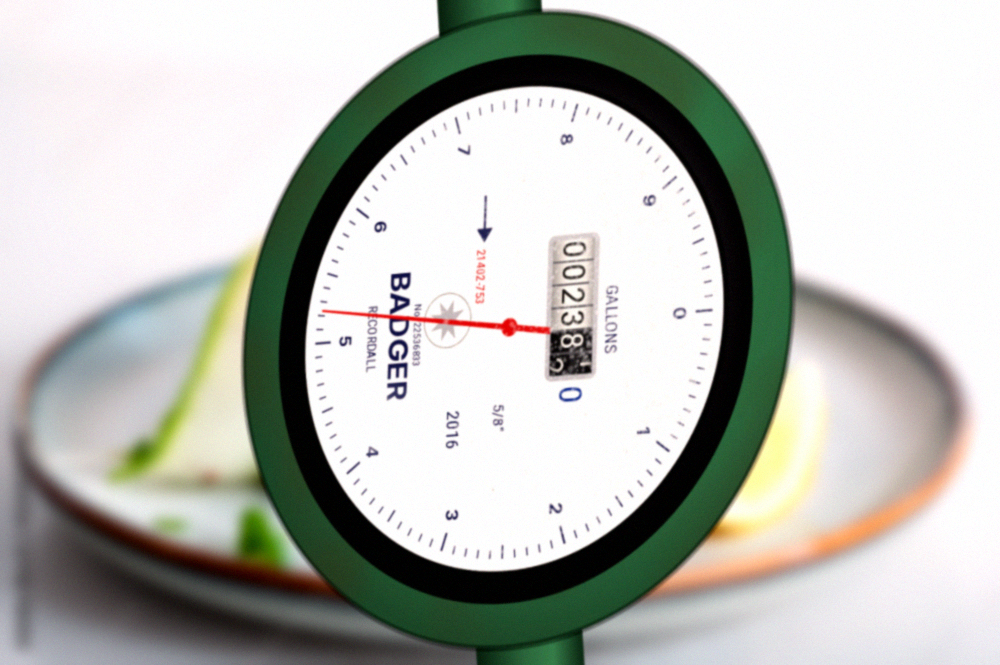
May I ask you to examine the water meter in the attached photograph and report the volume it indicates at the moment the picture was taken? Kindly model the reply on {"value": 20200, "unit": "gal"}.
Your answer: {"value": 23815.2, "unit": "gal"}
